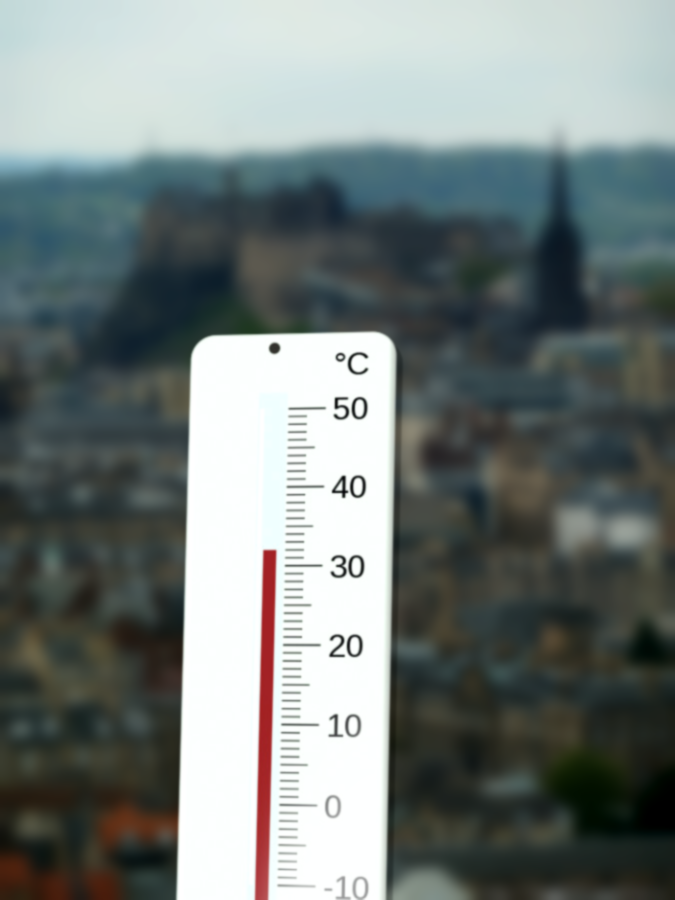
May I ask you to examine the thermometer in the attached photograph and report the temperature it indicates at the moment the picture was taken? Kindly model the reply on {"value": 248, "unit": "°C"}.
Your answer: {"value": 32, "unit": "°C"}
